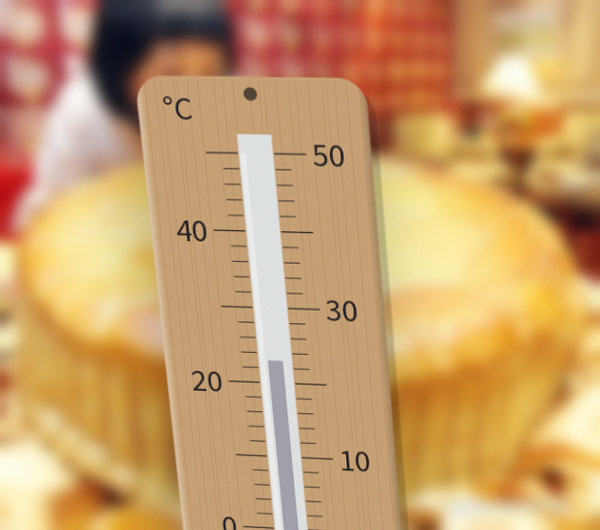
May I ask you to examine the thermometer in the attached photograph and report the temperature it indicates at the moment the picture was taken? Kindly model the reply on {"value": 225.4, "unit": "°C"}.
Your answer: {"value": 23, "unit": "°C"}
